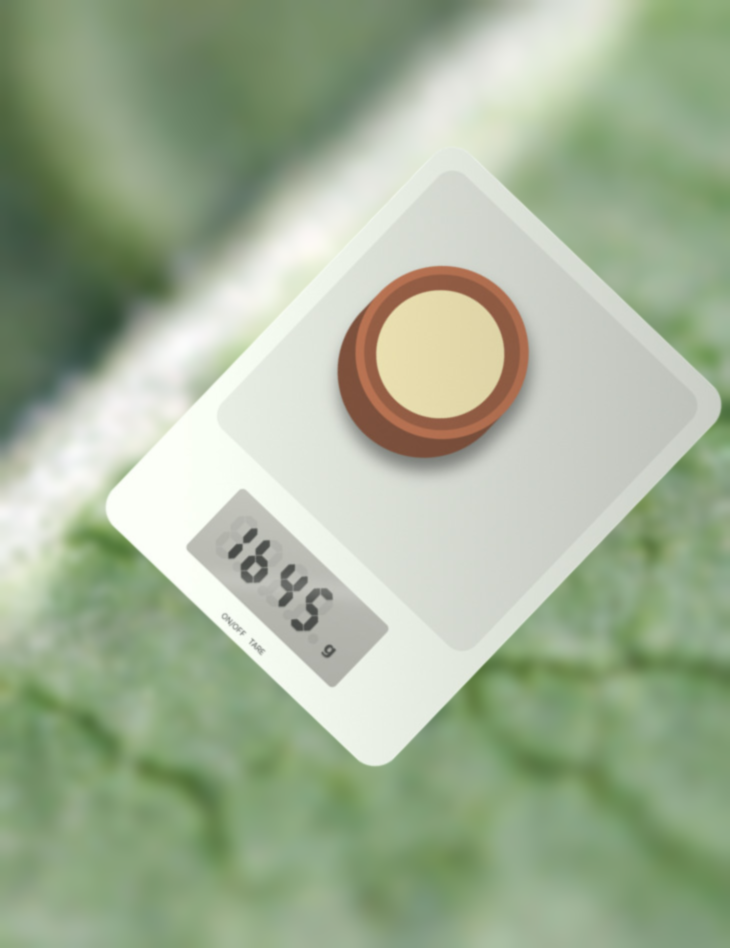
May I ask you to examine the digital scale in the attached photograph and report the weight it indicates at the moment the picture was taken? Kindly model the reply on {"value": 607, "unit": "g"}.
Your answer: {"value": 1645, "unit": "g"}
